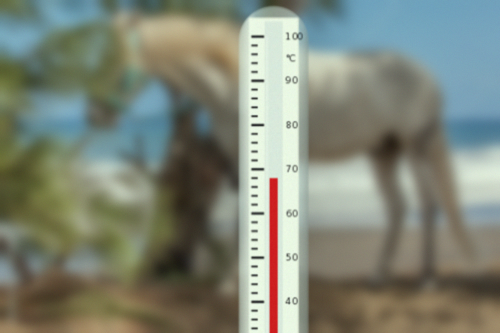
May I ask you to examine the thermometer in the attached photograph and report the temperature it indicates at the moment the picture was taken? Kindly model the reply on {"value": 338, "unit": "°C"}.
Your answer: {"value": 68, "unit": "°C"}
